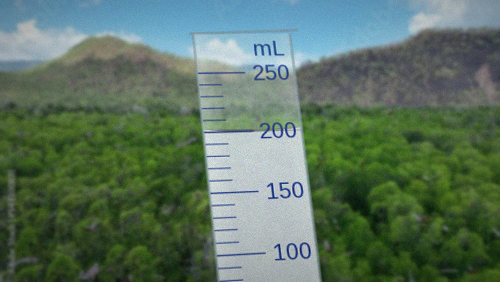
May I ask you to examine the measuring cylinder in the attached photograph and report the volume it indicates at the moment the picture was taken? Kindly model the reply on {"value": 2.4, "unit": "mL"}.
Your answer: {"value": 200, "unit": "mL"}
